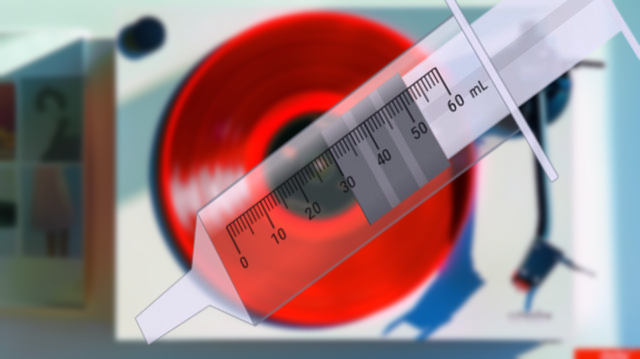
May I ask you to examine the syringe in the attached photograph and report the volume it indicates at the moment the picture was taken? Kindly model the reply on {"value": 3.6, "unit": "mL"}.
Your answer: {"value": 30, "unit": "mL"}
